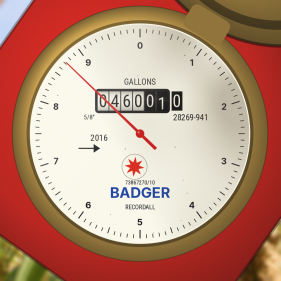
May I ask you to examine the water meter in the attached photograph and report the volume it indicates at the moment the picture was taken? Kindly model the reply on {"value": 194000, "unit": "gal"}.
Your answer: {"value": 460008.7, "unit": "gal"}
